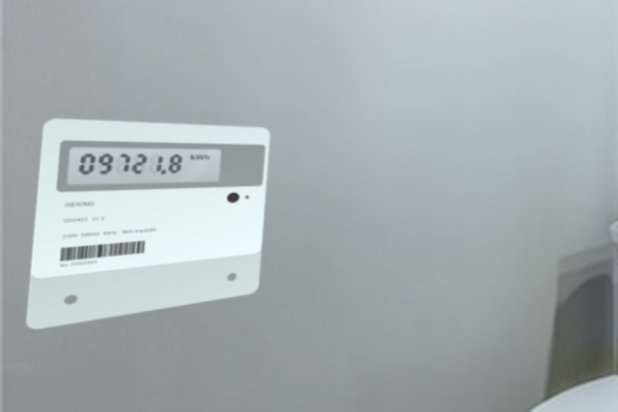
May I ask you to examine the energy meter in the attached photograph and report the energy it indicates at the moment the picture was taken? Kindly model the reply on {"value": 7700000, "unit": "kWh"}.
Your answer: {"value": 9721.8, "unit": "kWh"}
